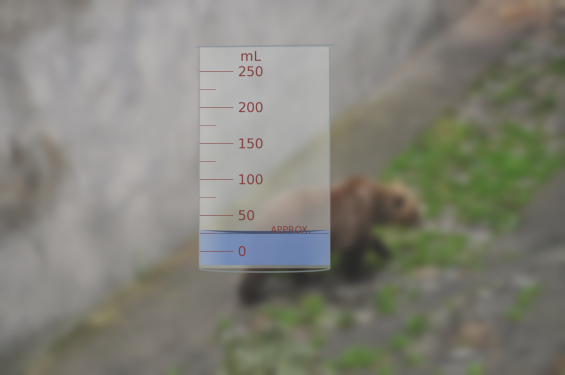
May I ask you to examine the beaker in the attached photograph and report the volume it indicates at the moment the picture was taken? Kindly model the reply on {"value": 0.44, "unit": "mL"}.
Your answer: {"value": 25, "unit": "mL"}
